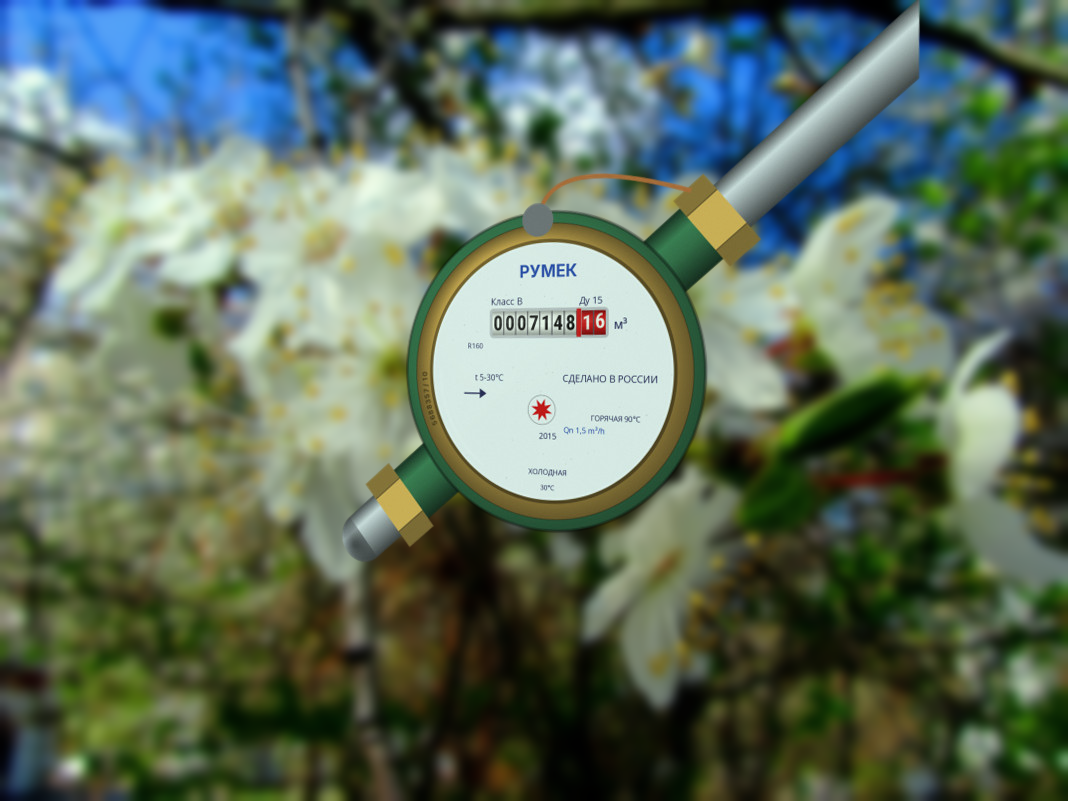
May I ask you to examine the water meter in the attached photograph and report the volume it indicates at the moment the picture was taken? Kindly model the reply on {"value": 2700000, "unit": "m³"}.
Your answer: {"value": 7148.16, "unit": "m³"}
